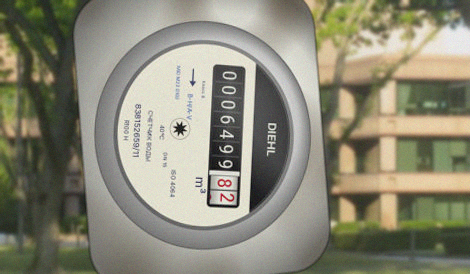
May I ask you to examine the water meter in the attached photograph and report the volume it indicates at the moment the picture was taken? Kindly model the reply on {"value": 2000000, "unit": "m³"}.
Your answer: {"value": 6499.82, "unit": "m³"}
